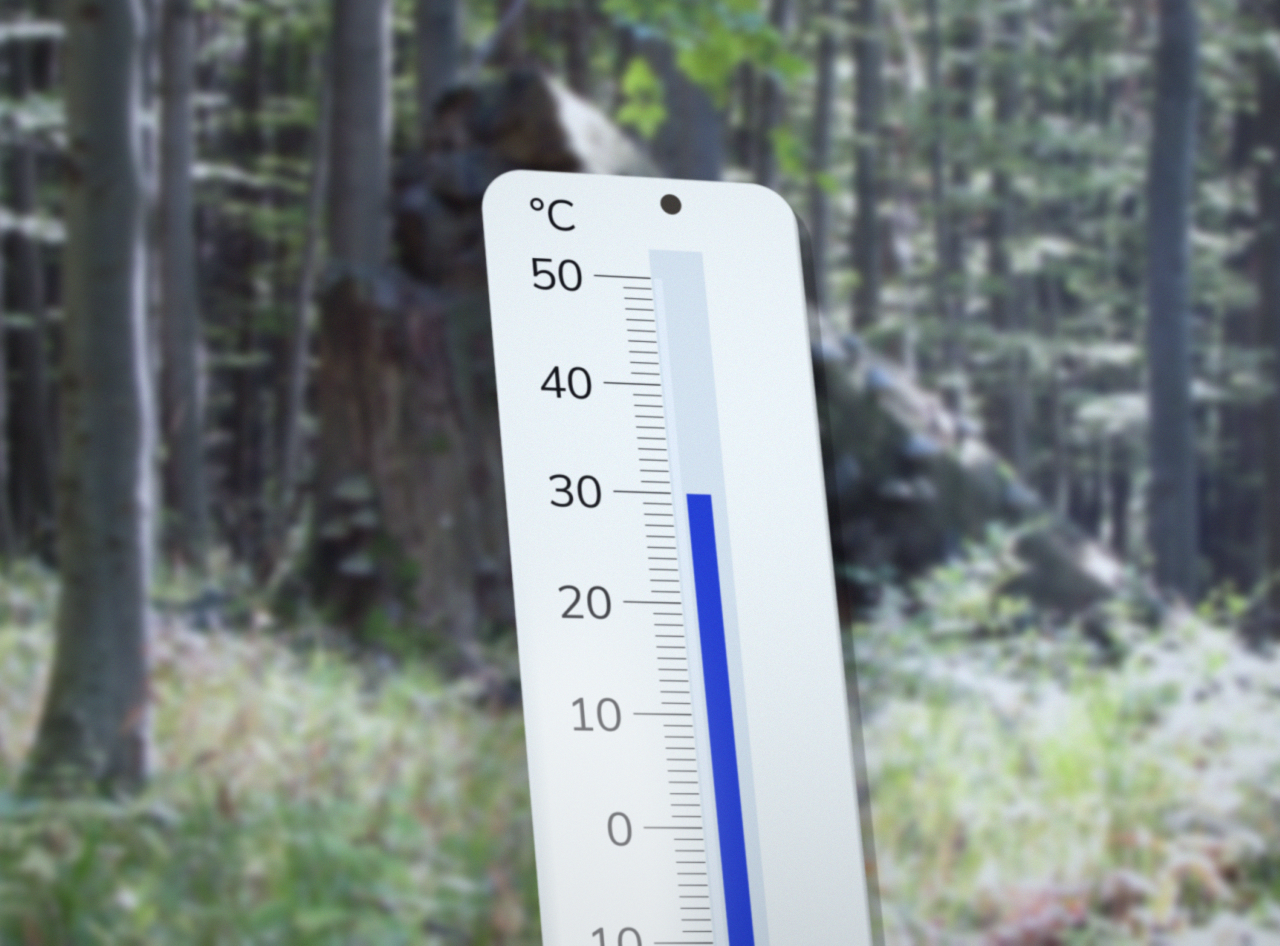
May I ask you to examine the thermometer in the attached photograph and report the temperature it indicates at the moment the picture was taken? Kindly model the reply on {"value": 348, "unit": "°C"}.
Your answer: {"value": 30, "unit": "°C"}
